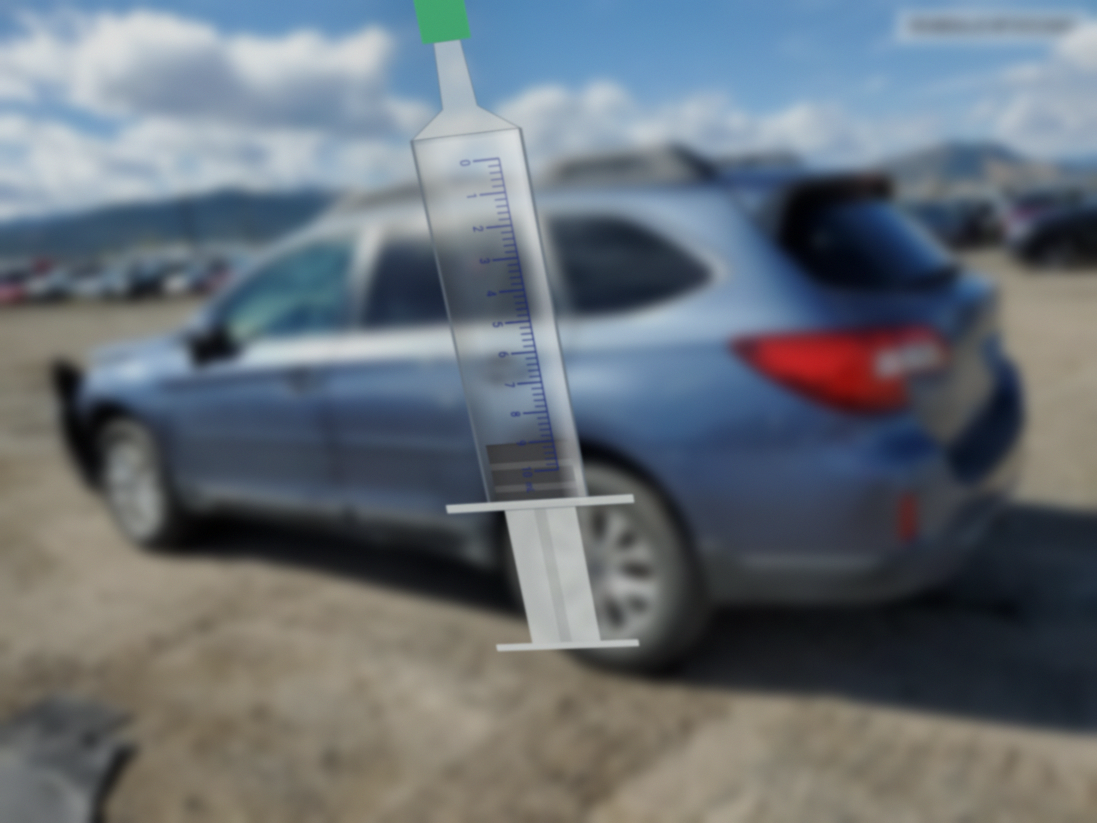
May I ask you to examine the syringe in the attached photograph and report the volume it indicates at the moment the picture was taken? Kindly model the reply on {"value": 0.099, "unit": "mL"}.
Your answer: {"value": 9, "unit": "mL"}
